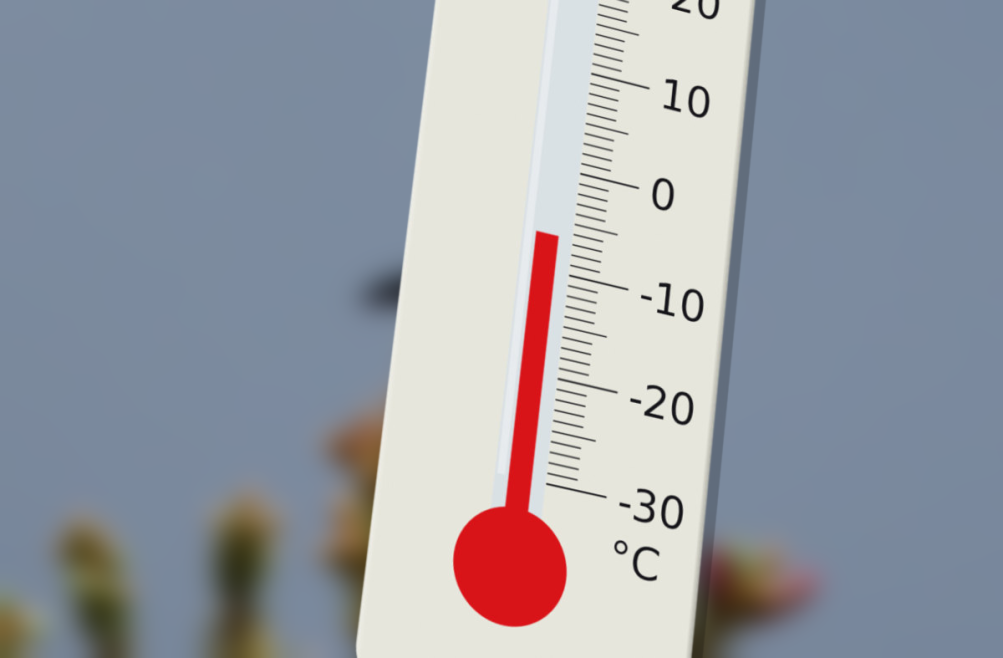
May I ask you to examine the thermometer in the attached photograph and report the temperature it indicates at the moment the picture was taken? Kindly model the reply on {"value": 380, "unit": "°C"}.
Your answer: {"value": -6.5, "unit": "°C"}
